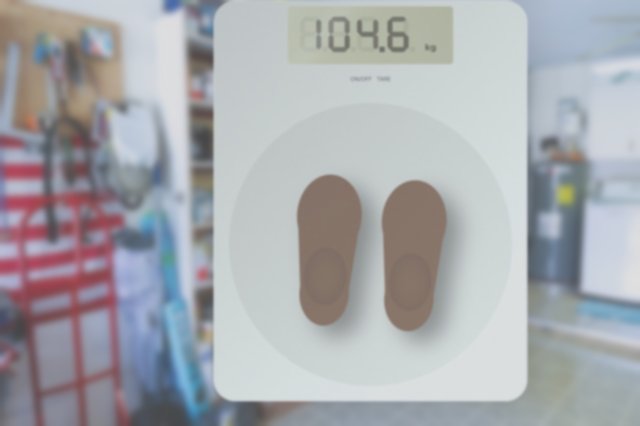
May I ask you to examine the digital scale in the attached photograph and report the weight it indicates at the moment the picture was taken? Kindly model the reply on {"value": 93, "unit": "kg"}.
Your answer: {"value": 104.6, "unit": "kg"}
